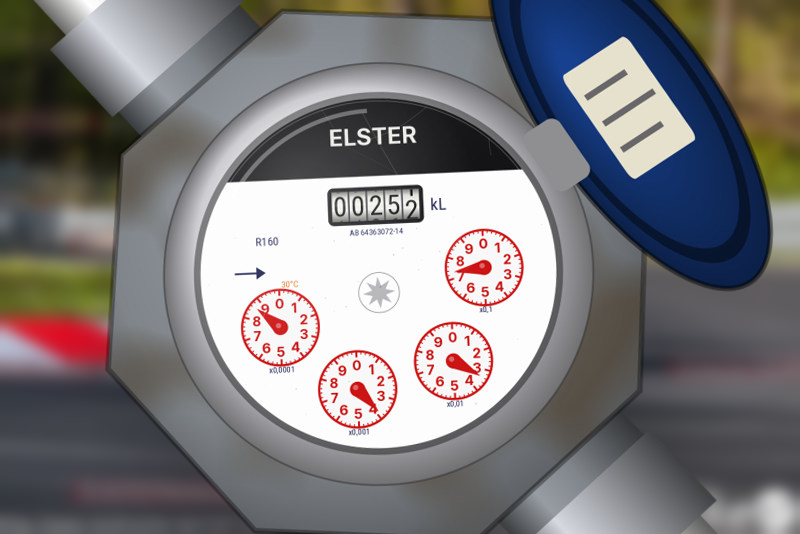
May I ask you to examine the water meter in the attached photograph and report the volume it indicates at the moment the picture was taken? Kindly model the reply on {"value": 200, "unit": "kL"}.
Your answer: {"value": 251.7338, "unit": "kL"}
